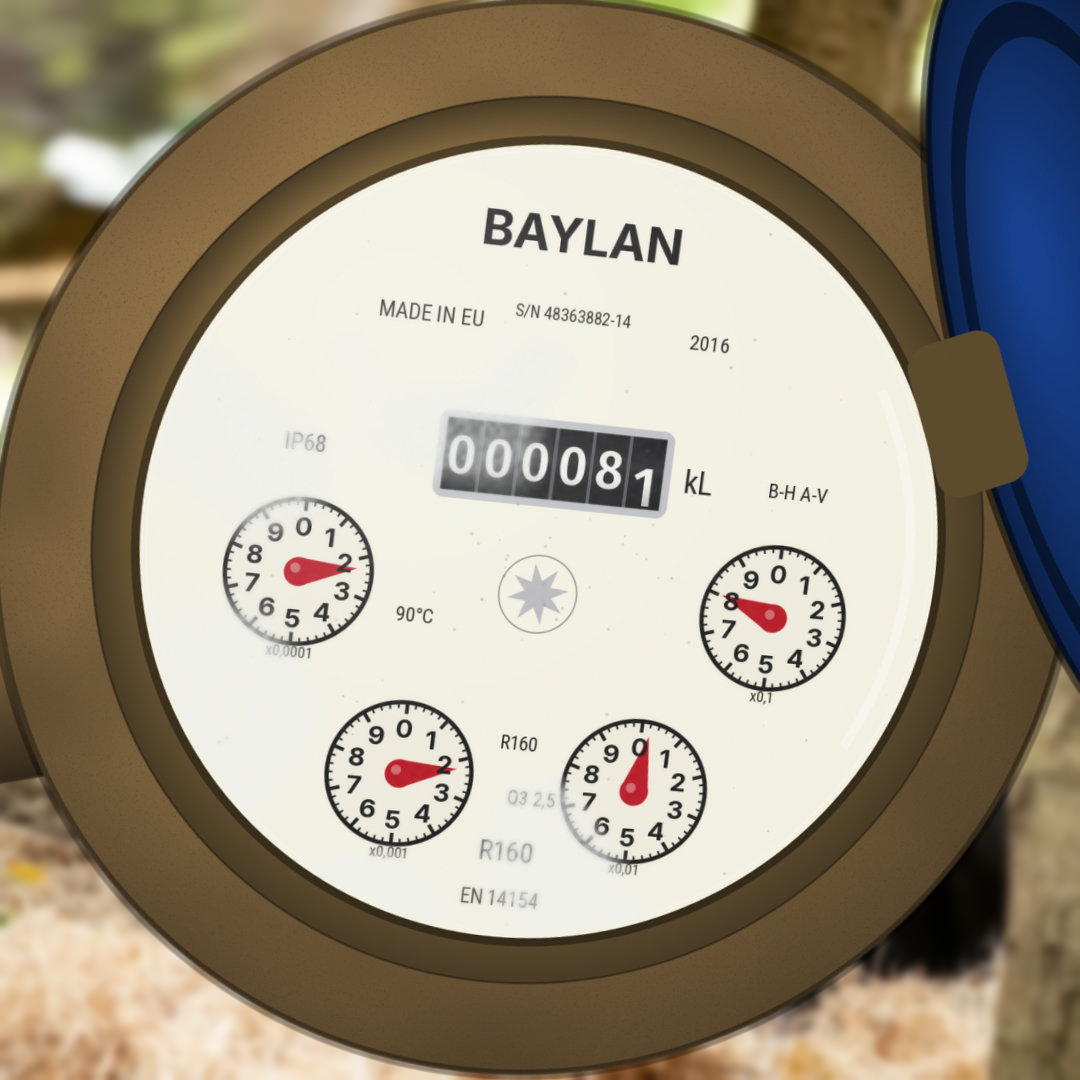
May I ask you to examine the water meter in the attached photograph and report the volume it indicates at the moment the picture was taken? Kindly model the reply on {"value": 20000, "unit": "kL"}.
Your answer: {"value": 80.8022, "unit": "kL"}
